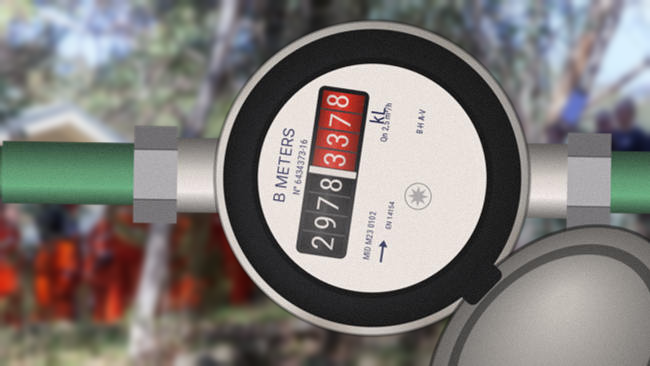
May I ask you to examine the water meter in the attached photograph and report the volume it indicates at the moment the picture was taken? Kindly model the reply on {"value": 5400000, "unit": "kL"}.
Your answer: {"value": 2978.3378, "unit": "kL"}
